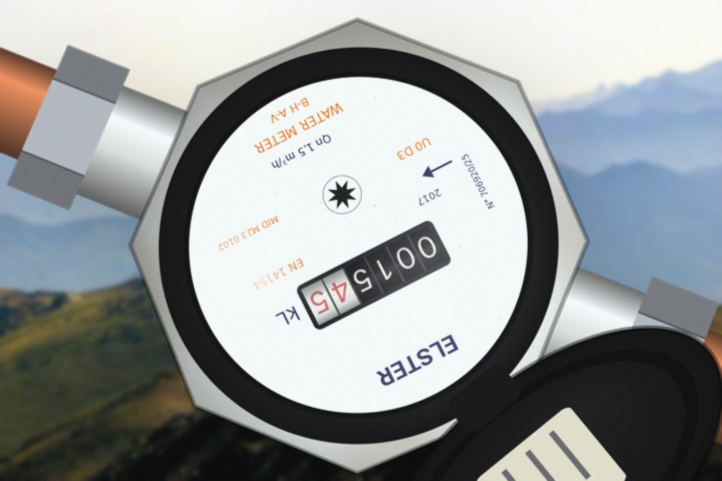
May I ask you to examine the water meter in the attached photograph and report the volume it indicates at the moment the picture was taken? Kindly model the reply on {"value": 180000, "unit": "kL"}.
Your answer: {"value": 15.45, "unit": "kL"}
